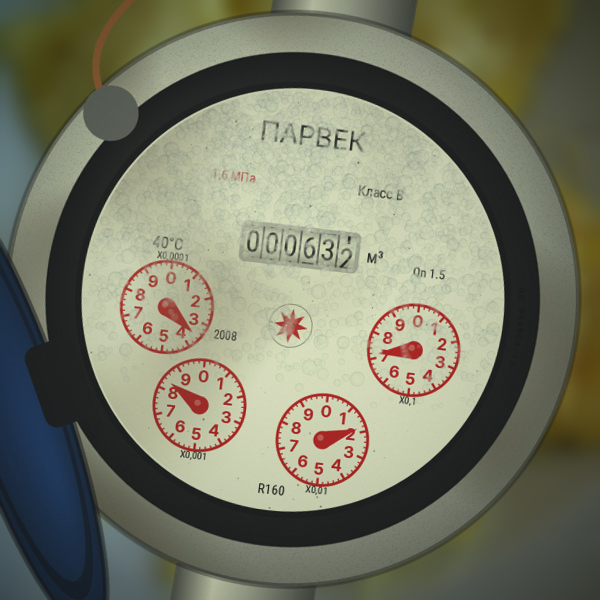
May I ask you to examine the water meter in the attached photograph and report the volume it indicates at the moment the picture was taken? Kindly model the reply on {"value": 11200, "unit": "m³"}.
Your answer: {"value": 631.7183, "unit": "m³"}
